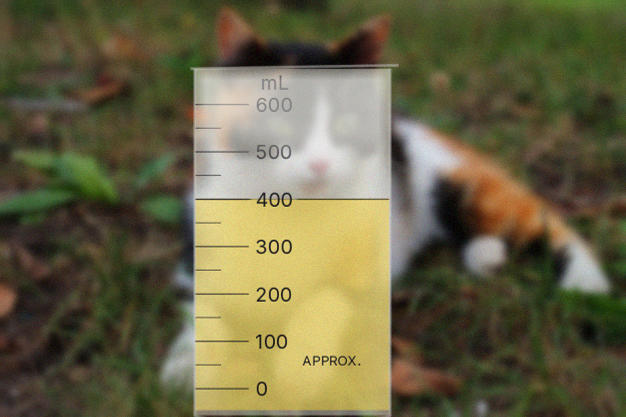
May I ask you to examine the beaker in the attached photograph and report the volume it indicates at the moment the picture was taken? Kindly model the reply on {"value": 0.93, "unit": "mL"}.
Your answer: {"value": 400, "unit": "mL"}
